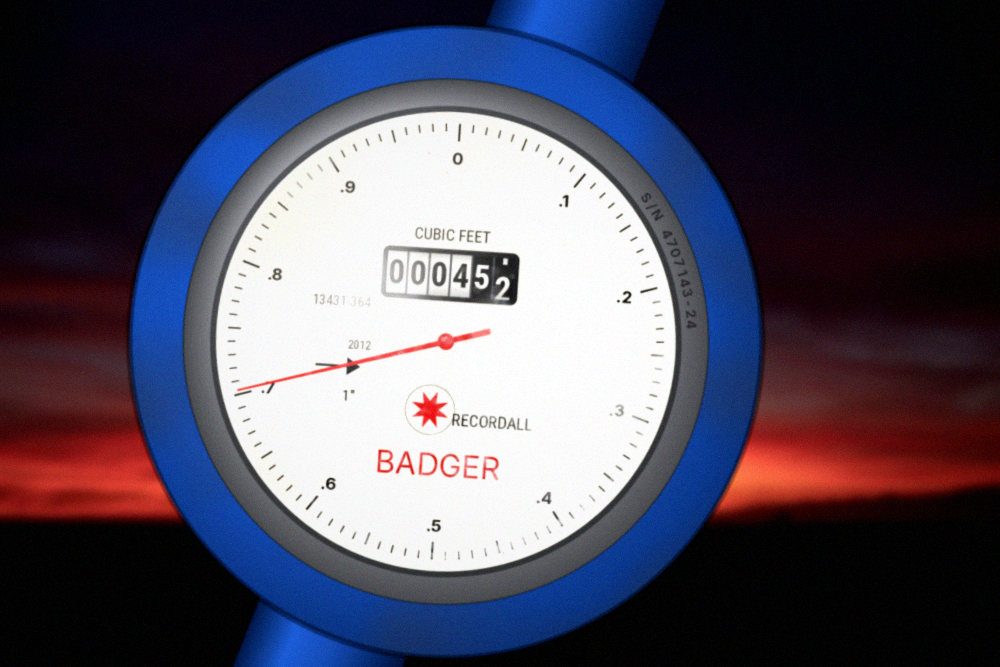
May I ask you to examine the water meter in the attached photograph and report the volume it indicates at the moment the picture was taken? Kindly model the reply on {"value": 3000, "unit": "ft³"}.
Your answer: {"value": 451.70, "unit": "ft³"}
